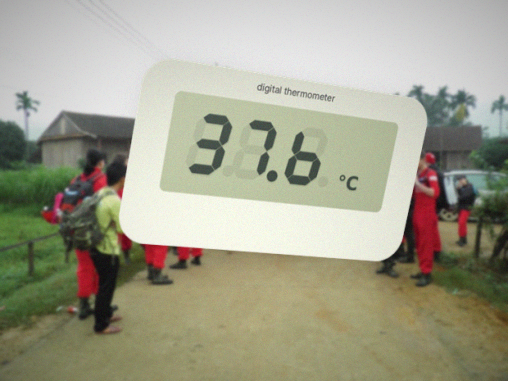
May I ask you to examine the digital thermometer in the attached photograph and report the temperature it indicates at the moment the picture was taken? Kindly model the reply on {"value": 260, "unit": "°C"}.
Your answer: {"value": 37.6, "unit": "°C"}
